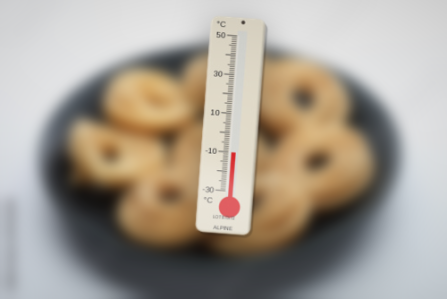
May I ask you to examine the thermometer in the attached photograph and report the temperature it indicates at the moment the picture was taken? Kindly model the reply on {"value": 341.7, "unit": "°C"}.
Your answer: {"value": -10, "unit": "°C"}
